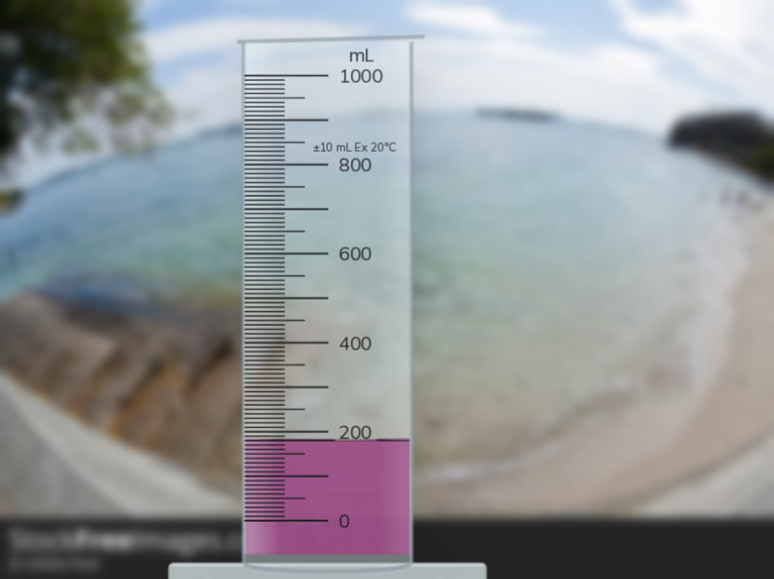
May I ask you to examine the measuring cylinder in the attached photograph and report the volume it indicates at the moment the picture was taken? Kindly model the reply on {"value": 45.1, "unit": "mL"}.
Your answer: {"value": 180, "unit": "mL"}
